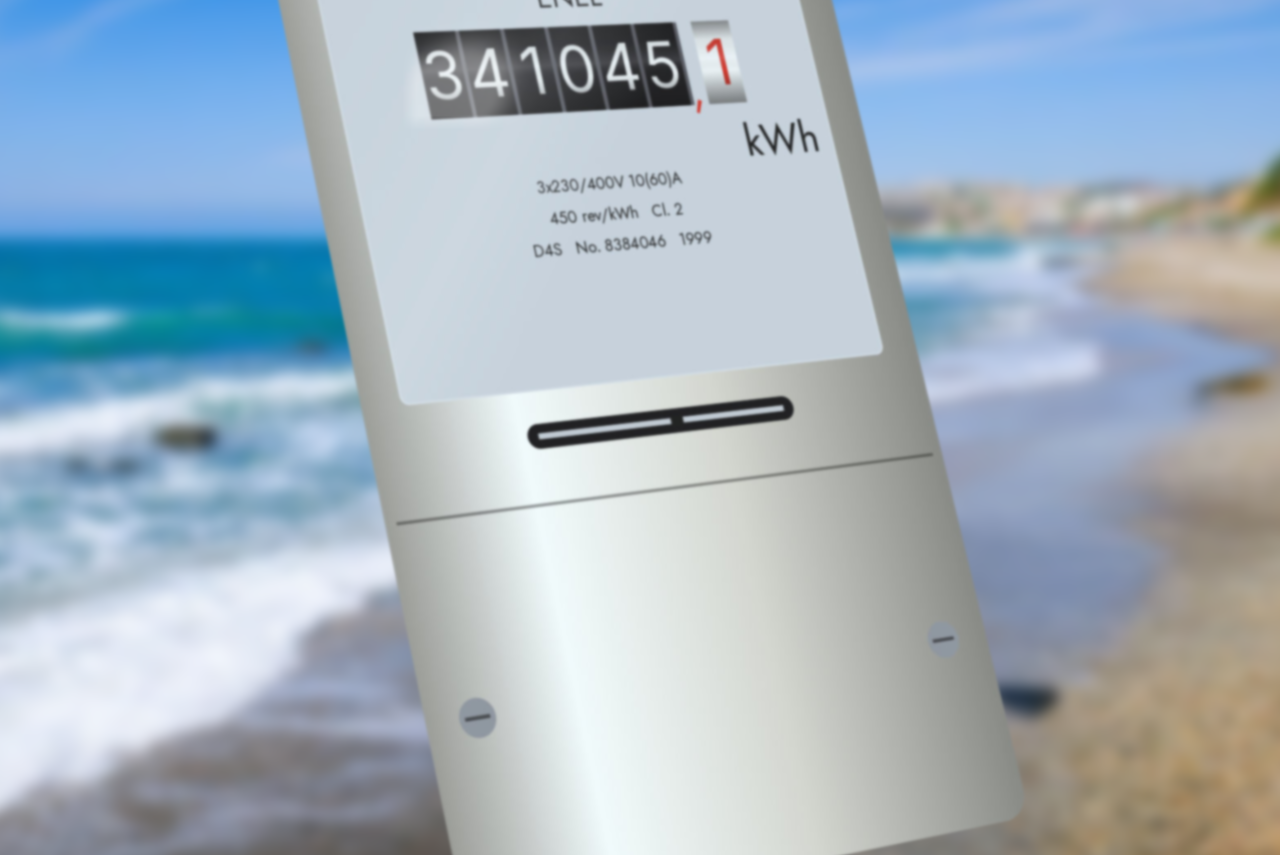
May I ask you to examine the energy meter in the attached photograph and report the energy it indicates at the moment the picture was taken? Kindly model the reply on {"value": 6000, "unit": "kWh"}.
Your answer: {"value": 341045.1, "unit": "kWh"}
